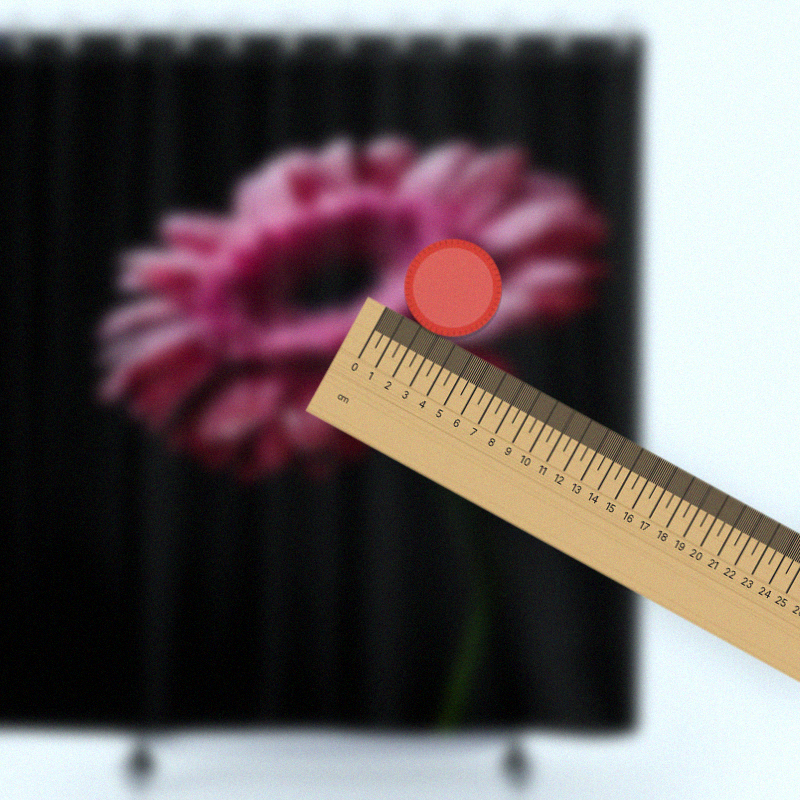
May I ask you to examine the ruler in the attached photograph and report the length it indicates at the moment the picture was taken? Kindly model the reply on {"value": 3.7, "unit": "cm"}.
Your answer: {"value": 5, "unit": "cm"}
